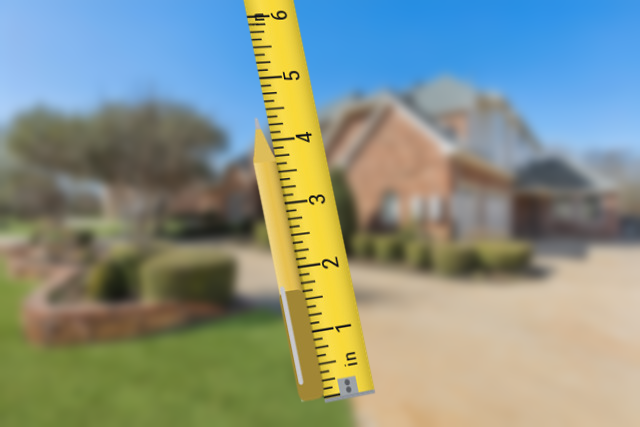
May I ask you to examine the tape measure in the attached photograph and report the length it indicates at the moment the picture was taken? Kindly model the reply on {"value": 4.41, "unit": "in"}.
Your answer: {"value": 4.375, "unit": "in"}
